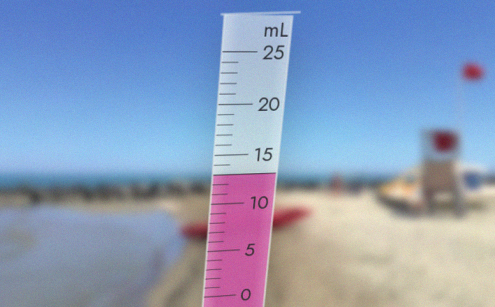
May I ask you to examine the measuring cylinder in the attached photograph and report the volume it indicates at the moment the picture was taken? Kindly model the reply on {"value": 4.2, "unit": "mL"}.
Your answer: {"value": 13, "unit": "mL"}
